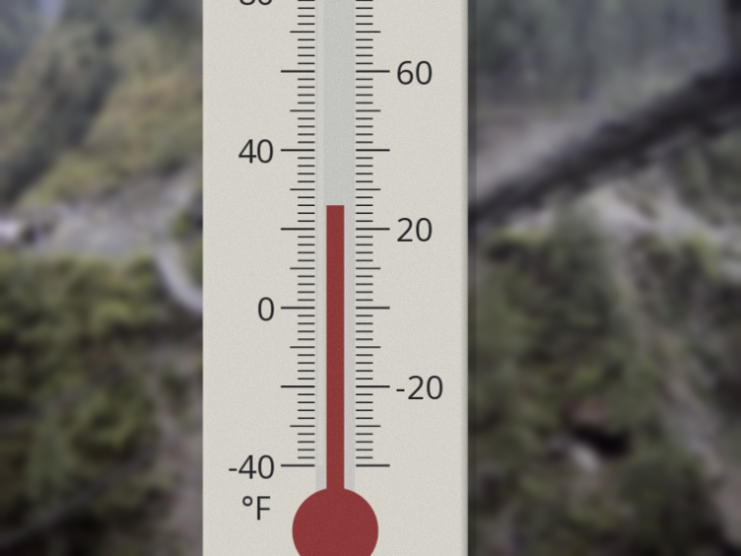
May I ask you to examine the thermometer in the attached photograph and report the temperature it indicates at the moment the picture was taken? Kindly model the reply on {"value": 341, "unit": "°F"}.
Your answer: {"value": 26, "unit": "°F"}
